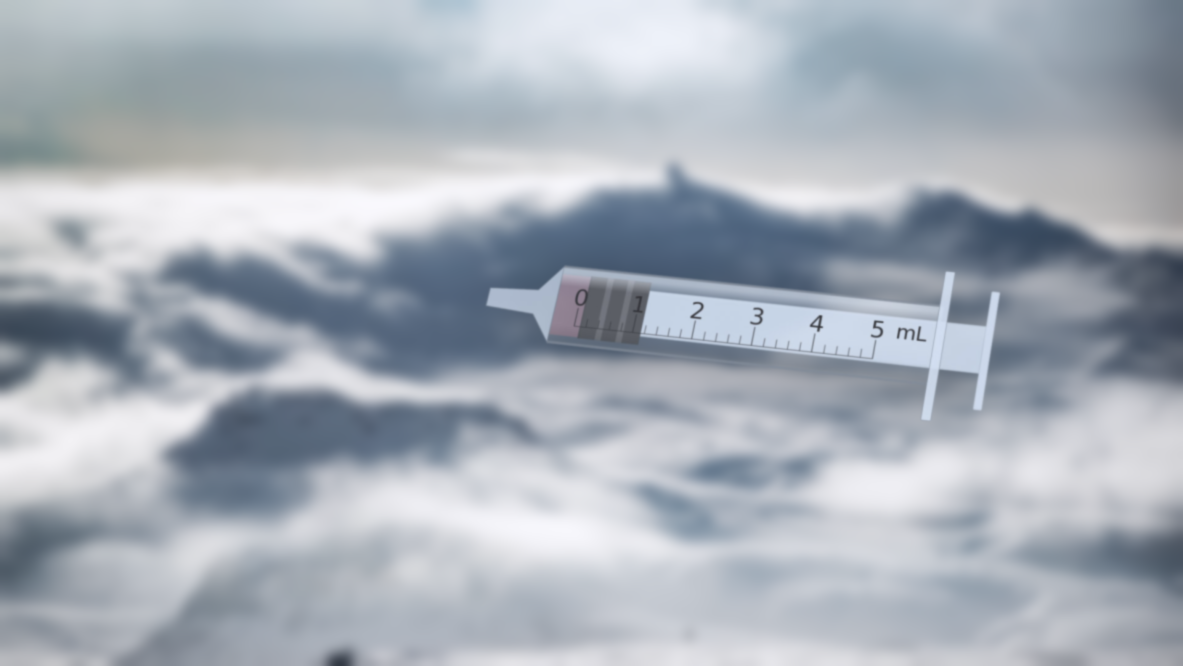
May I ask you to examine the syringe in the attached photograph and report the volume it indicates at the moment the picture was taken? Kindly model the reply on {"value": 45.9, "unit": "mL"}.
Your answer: {"value": 0.1, "unit": "mL"}
